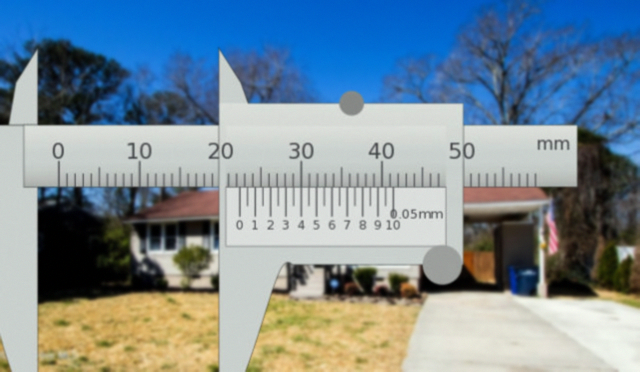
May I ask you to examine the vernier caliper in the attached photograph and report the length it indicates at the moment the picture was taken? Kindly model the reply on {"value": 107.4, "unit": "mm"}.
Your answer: {"value": 22.4, "unit": "mm"}
